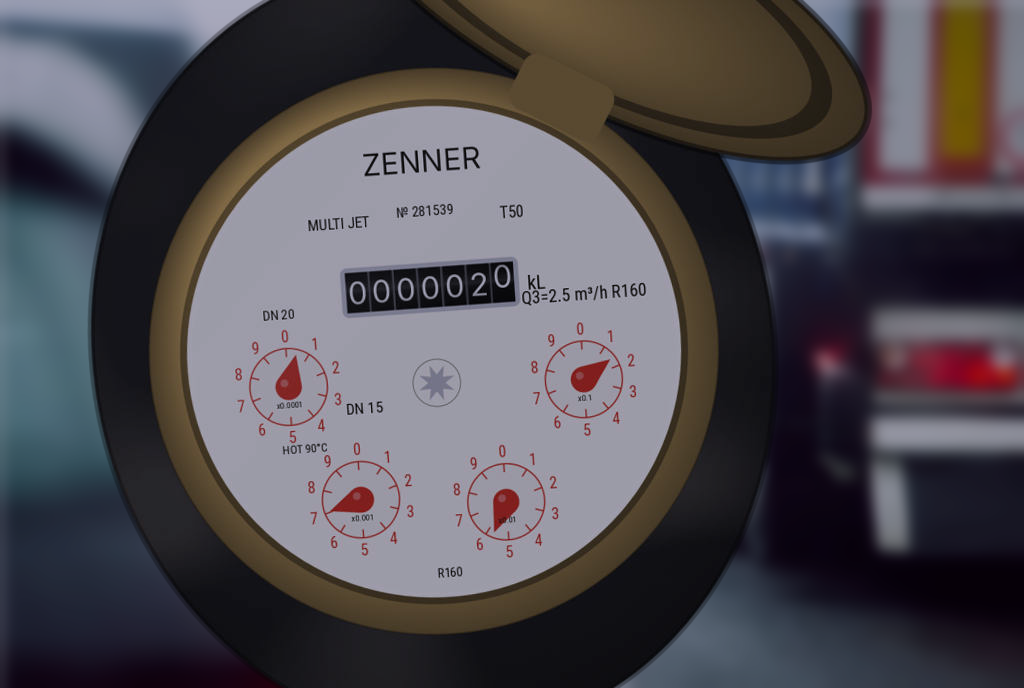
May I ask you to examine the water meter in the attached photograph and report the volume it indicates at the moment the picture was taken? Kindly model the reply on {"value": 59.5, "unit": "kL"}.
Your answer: {"value": 20.1570, "unit": "kL"}
